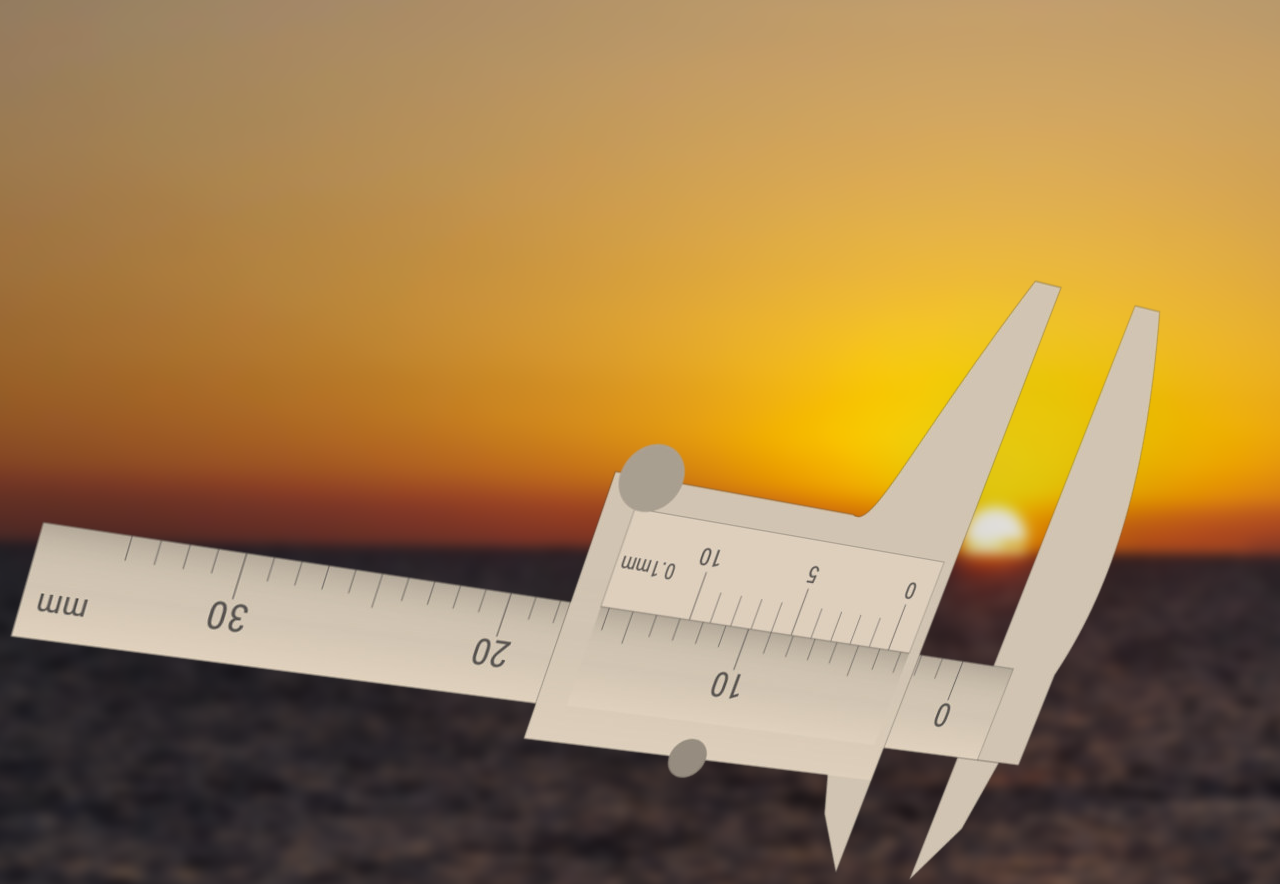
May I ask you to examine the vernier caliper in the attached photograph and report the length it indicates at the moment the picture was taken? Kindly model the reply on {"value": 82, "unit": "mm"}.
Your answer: {"value": 3.6, "unit": "mm"}
